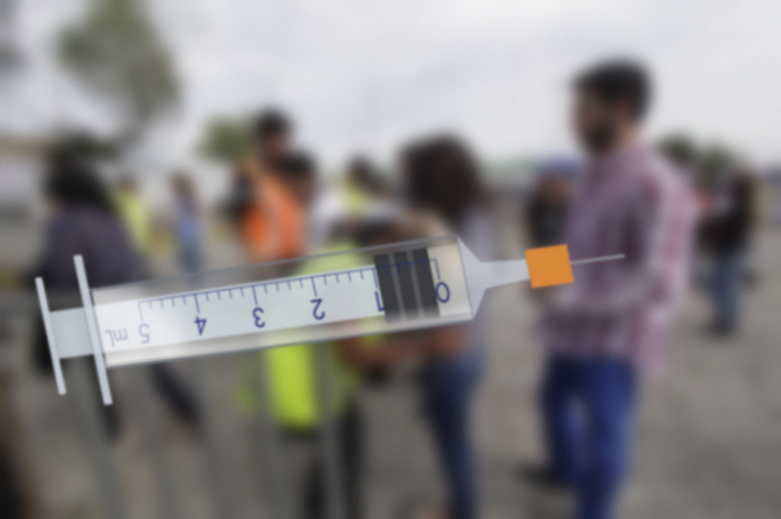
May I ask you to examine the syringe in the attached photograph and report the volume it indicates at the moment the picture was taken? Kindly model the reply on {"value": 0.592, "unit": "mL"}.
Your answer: {"value": 0.1, "unit": "mL"}
